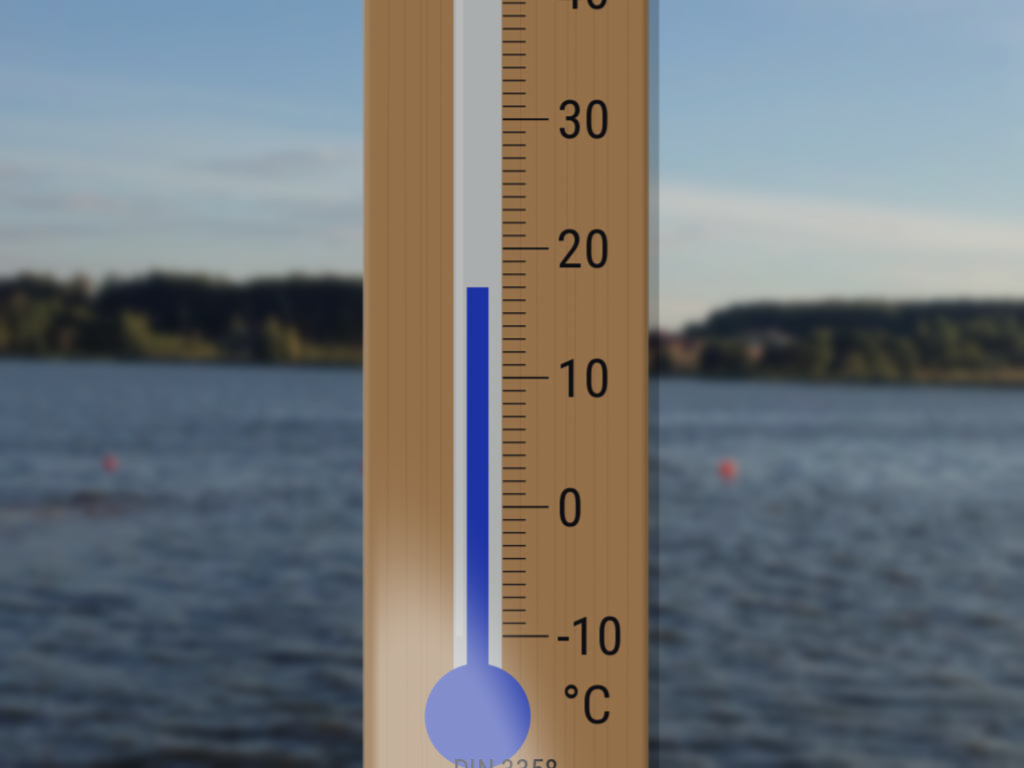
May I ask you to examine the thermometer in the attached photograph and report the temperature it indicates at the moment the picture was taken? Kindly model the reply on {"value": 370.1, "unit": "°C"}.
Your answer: {"value": 17, "unit": "°C"}
